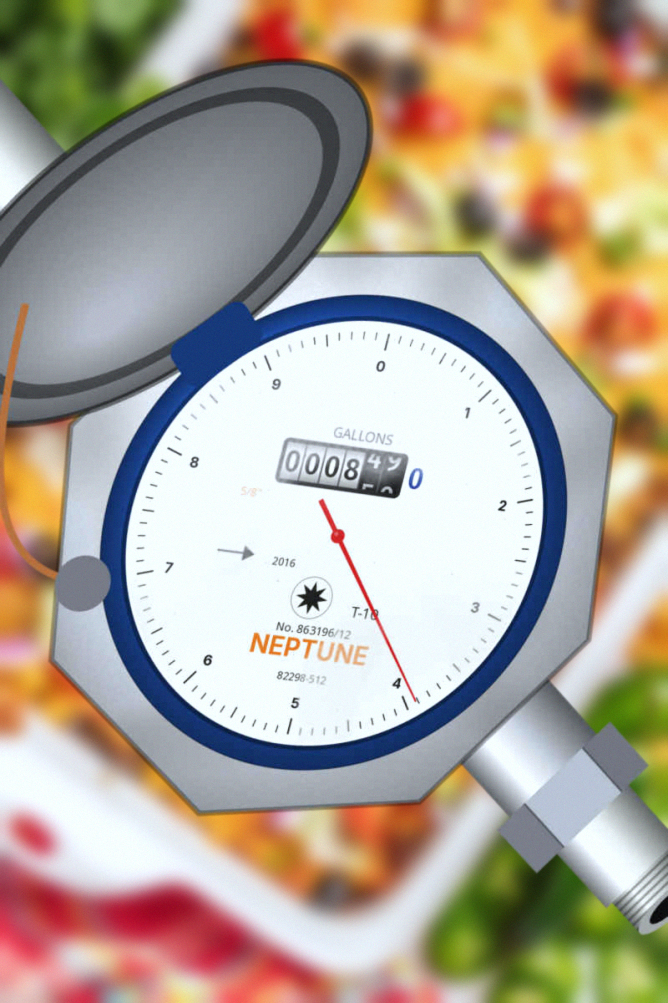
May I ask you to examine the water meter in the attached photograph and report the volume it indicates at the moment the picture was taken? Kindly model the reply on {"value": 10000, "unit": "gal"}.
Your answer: {"value": 8493.9, "unit": "gal"}
